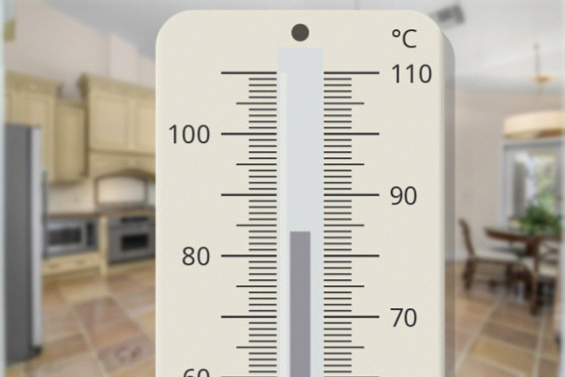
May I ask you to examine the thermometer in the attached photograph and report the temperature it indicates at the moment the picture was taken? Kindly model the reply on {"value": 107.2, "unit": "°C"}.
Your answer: {"value": 84, "unit": "°C"}
